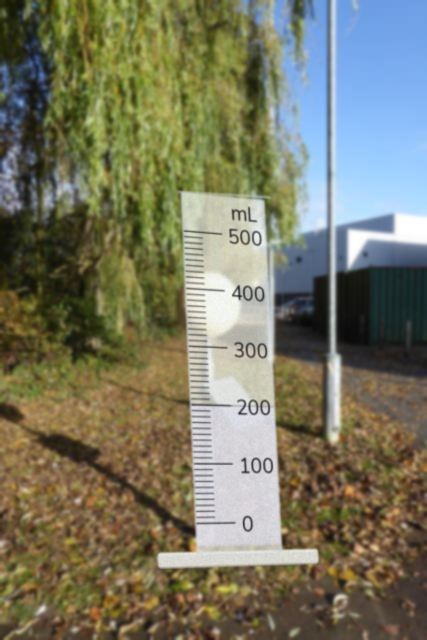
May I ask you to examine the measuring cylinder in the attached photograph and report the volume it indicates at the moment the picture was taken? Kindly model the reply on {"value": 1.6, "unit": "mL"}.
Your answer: {"value": 200, "unit": "mL"}
